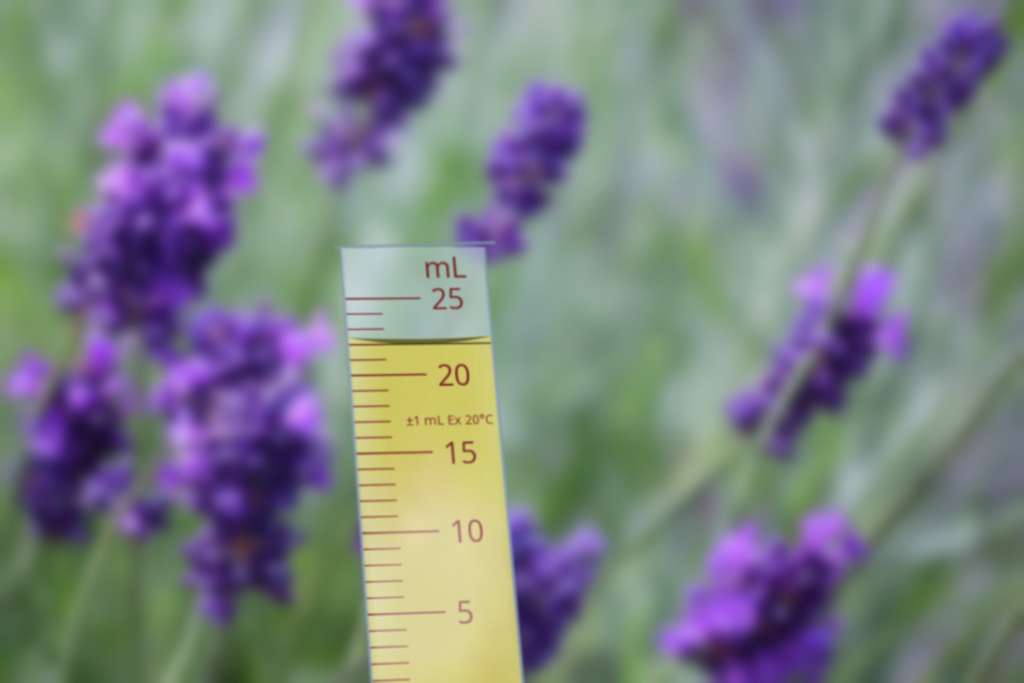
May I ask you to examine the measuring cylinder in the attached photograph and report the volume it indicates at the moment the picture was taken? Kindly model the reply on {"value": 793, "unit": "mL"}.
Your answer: {"value": 22, "unit": "mL"}
